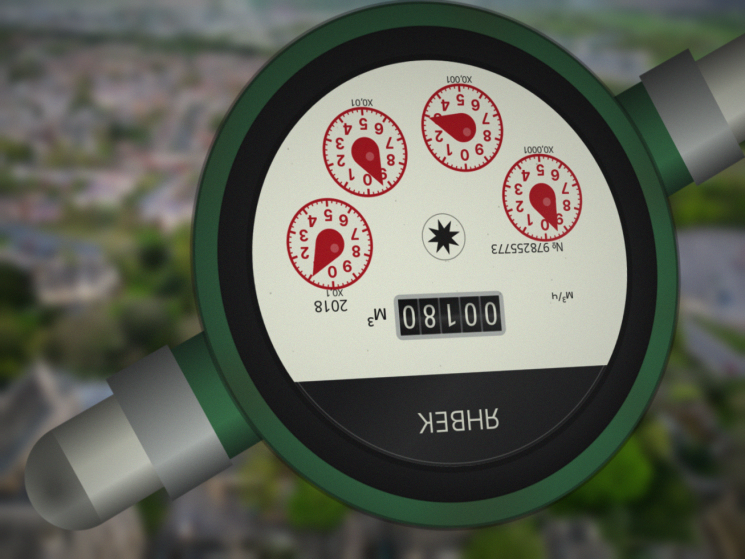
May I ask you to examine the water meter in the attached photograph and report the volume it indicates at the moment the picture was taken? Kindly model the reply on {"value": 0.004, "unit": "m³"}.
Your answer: {"value": 180.0929, "unit": "m³"}
